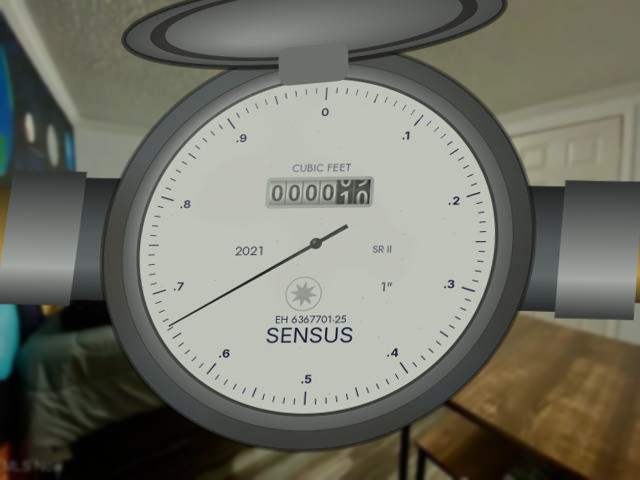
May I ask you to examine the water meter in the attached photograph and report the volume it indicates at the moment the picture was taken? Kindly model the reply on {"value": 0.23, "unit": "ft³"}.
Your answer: {"value": 9.66, "unit": "ft³"}
